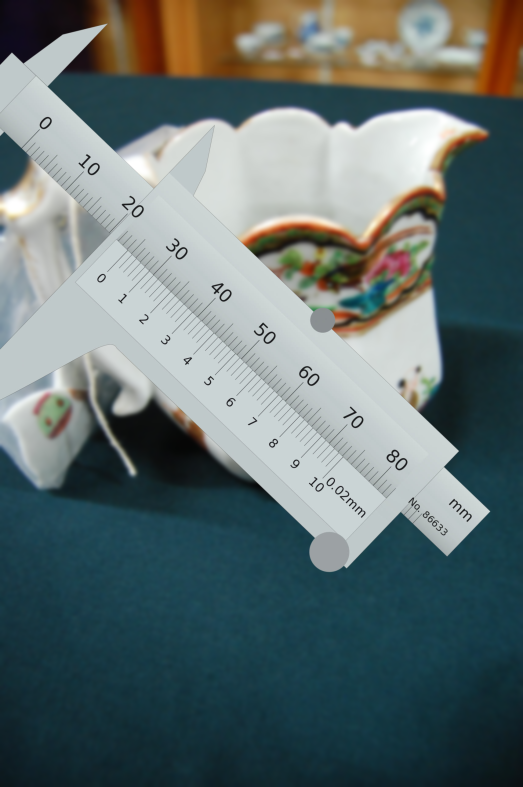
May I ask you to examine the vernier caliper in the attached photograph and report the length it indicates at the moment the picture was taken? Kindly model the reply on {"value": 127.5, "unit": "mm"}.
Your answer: {"value": 24.2, "unit": "mm"}
